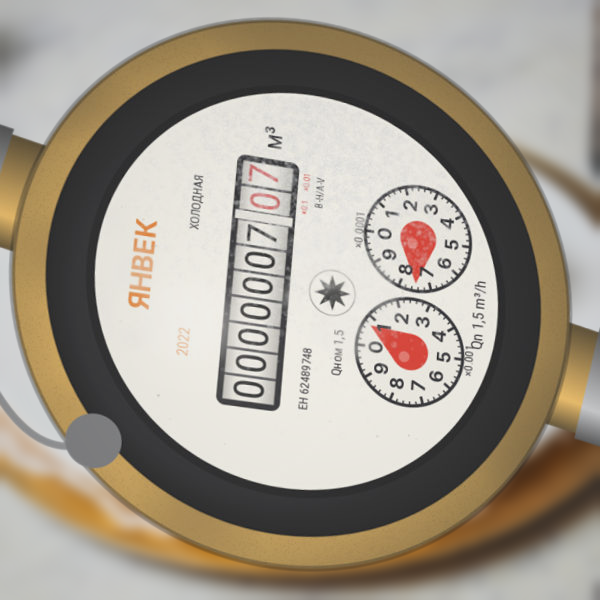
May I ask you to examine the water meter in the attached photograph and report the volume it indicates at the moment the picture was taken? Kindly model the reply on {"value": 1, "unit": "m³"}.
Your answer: {"value": 7.0707, "unit": "m³"}
